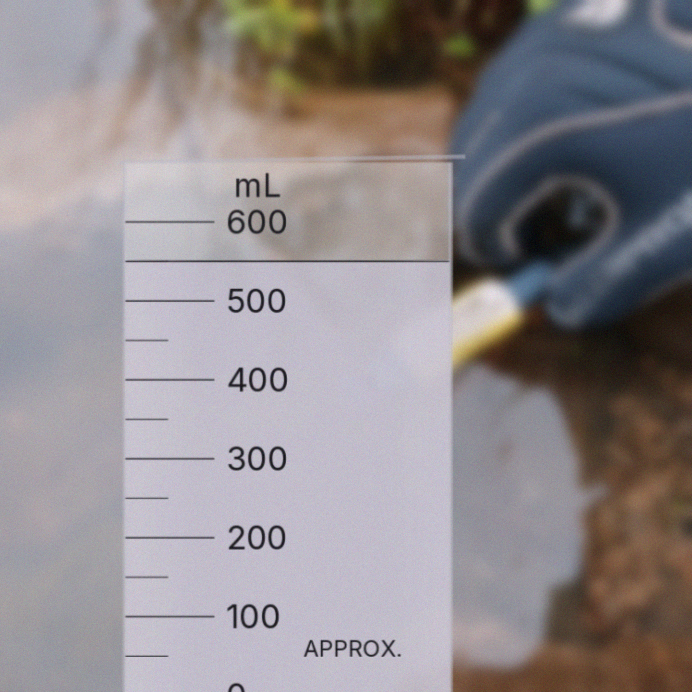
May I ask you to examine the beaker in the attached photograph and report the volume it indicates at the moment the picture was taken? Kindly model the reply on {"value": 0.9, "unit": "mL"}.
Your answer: {"value": 550, "unit": "mL"}
